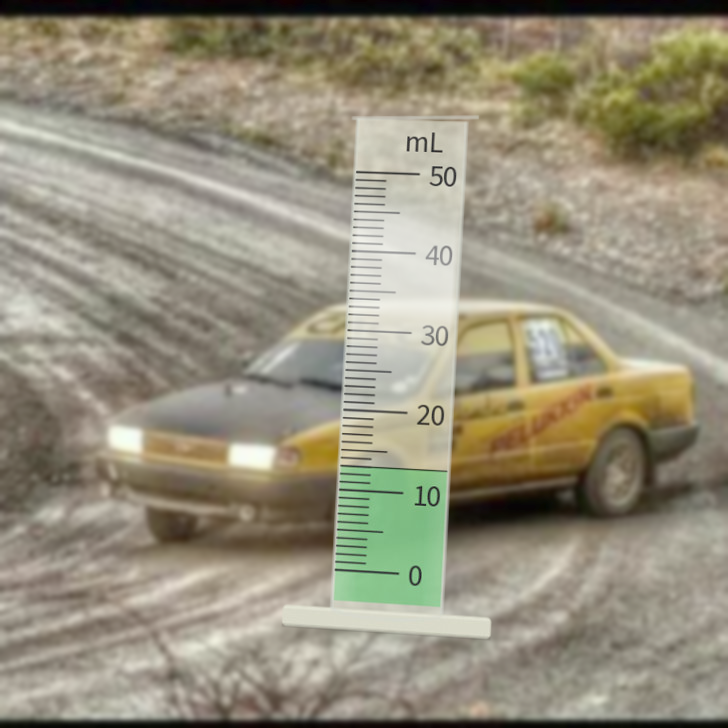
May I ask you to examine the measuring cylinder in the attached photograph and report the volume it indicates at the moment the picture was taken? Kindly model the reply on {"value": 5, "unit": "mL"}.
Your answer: {"value": 13, "unit": "mL"}
